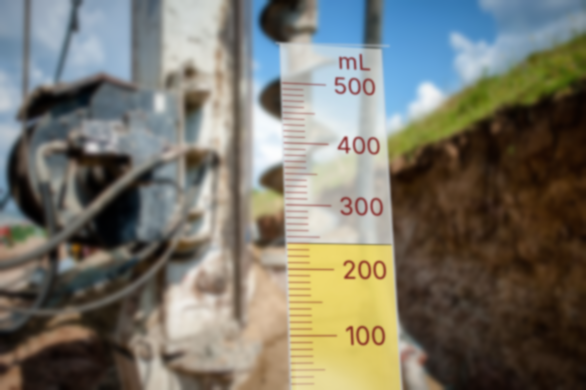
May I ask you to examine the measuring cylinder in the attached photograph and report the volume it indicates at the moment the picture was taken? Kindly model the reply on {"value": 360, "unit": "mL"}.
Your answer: {"value": 240, "unit": "mL"}
